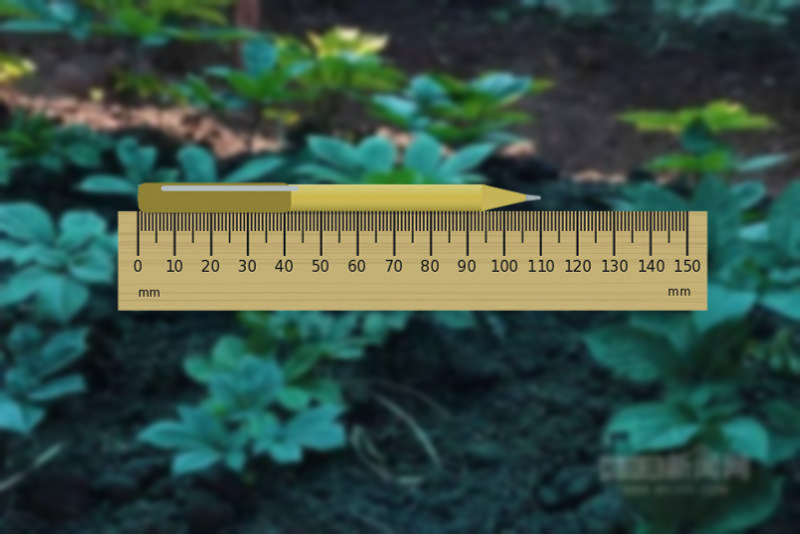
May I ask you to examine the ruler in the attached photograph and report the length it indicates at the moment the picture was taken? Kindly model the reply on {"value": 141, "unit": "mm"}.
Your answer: {"value": 110, "unit": "mm"}
